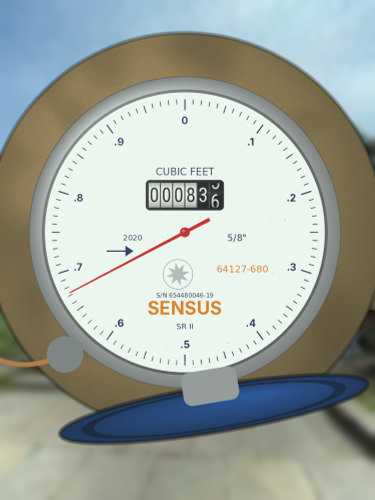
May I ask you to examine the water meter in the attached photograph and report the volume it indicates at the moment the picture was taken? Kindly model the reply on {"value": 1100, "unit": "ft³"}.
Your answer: {"value": 835.67, "unit": "ft³"}
